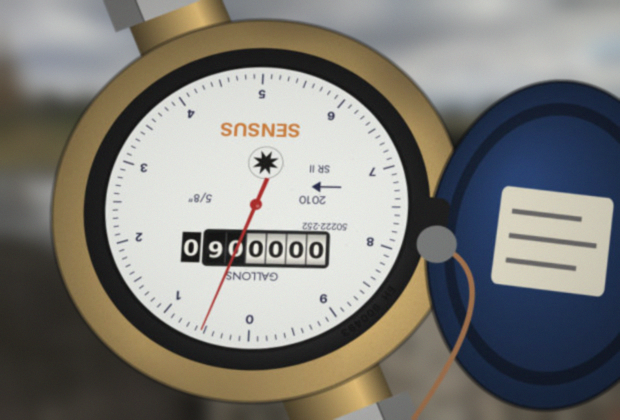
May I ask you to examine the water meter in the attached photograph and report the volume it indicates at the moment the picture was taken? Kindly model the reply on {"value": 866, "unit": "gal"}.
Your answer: {"value": 60.5, "unit": "gal"}
